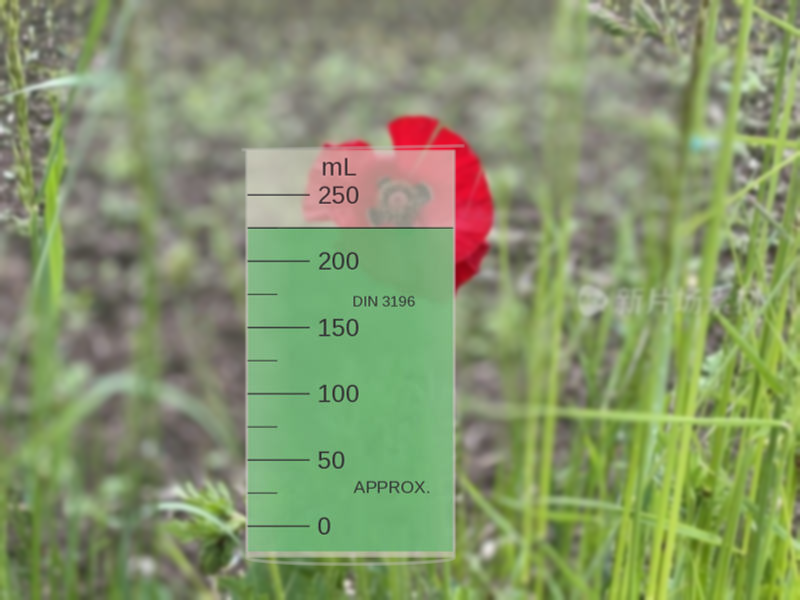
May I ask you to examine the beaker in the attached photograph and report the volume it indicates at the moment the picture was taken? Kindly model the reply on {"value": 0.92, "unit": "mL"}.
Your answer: {"value": 225, "unit": "mL"}
